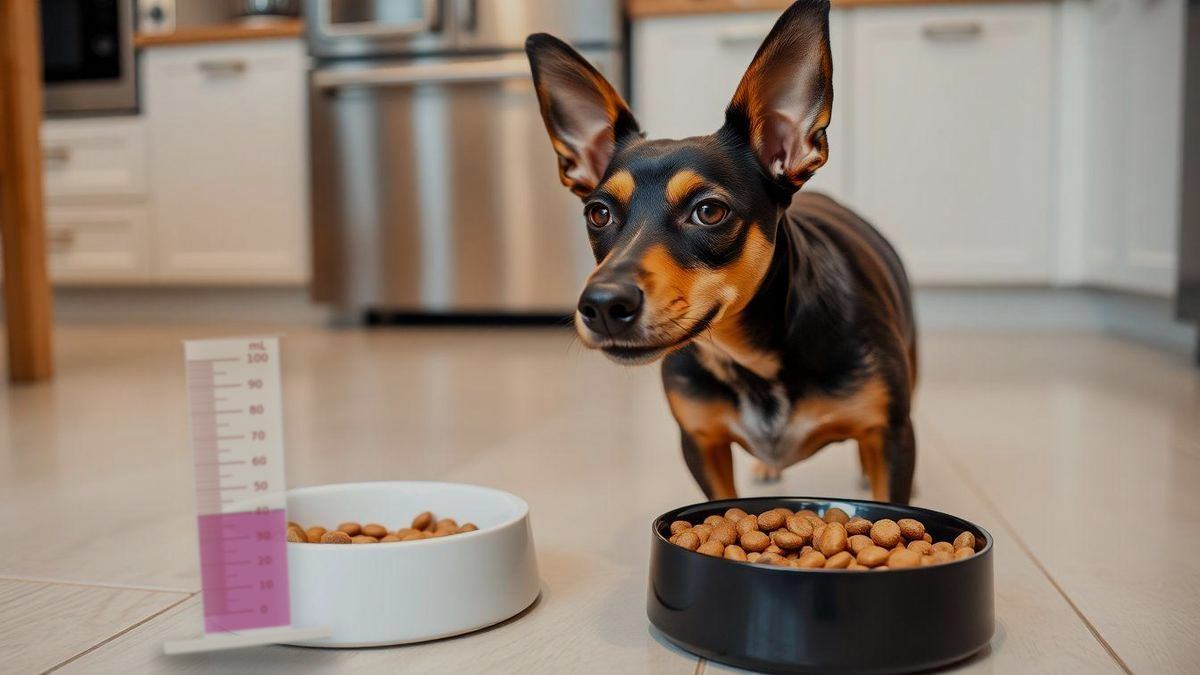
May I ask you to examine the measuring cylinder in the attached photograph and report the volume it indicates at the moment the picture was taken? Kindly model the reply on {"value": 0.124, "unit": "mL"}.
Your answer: {"value": 40, "unit": "mL"}
